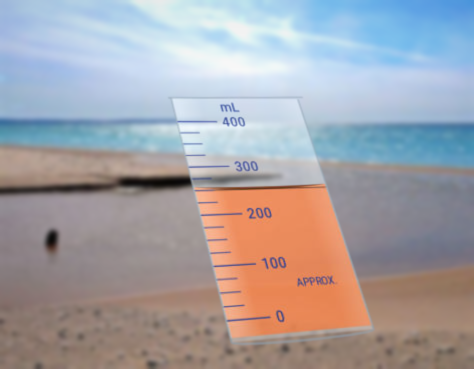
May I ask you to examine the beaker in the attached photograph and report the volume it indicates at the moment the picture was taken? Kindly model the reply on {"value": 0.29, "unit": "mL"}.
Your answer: {"value": 250, "unit": "mL"}
